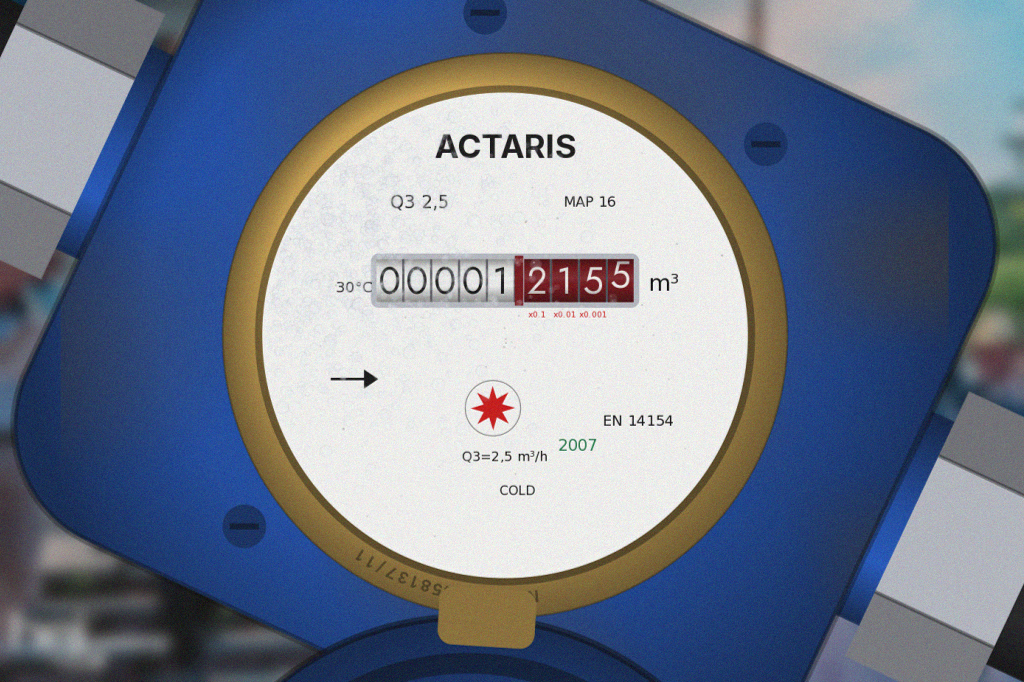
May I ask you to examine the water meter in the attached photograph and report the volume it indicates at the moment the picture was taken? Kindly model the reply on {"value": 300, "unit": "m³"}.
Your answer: {"value": 1.2155, "unit": "m³"}
